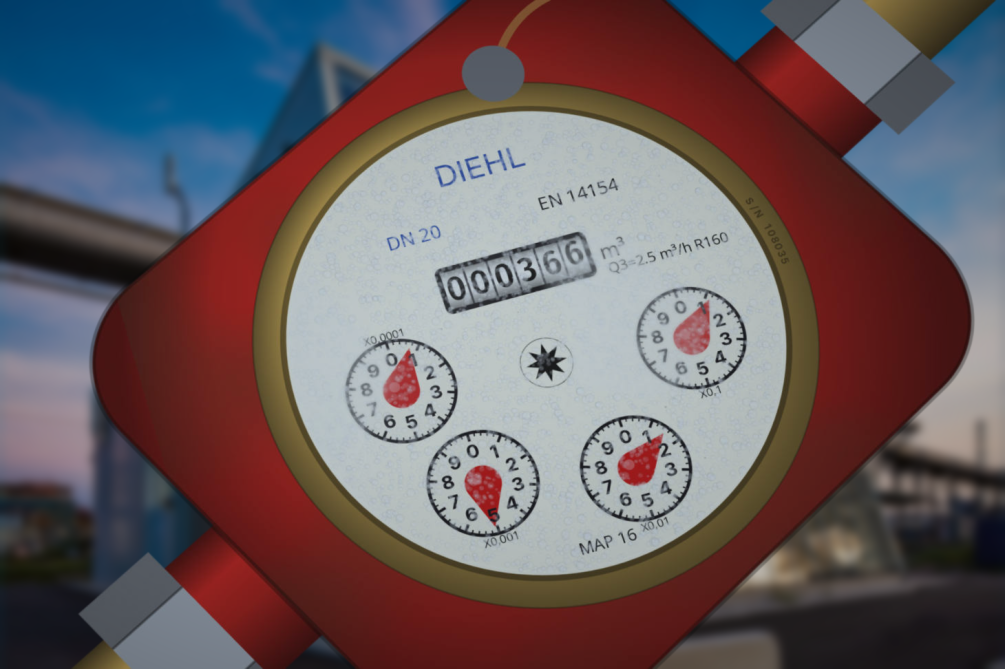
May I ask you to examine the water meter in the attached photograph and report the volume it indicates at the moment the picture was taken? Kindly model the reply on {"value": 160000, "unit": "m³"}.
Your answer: {"value": 366.1150, "unit": "m³"}
